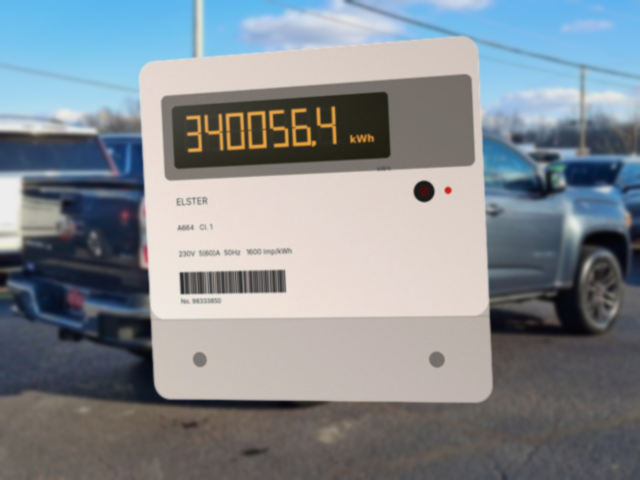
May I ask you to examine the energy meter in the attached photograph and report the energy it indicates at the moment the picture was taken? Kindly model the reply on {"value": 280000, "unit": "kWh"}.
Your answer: {"value": 340056.4, "unit": "kWh"}
